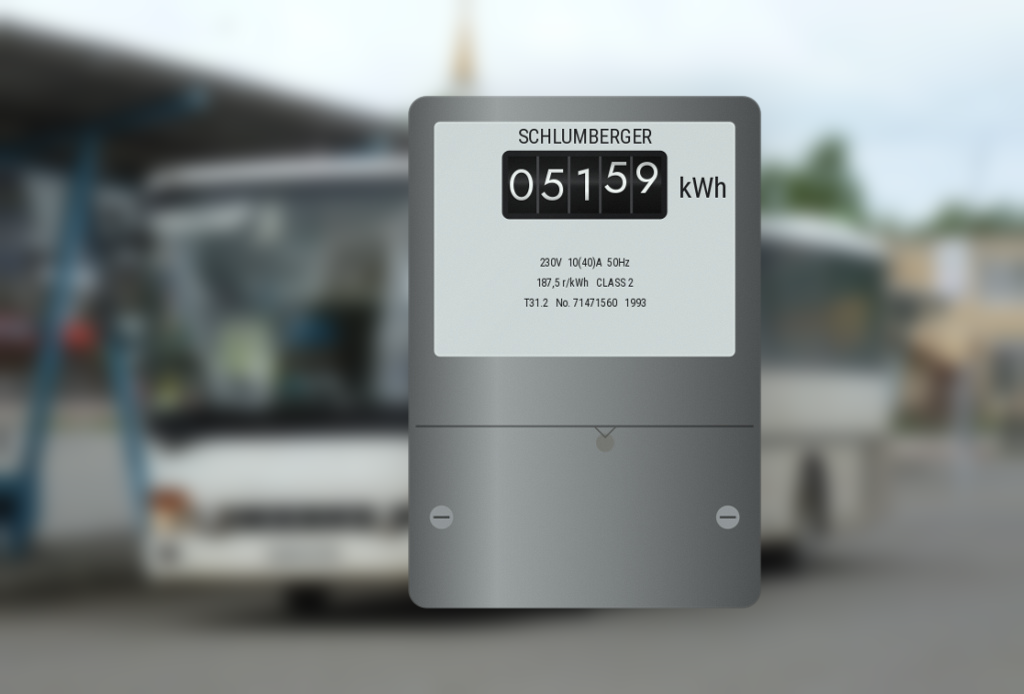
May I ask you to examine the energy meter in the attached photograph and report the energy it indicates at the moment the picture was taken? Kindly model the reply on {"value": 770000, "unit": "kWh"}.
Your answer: {"value": 5159, "unit": "kWh"}
